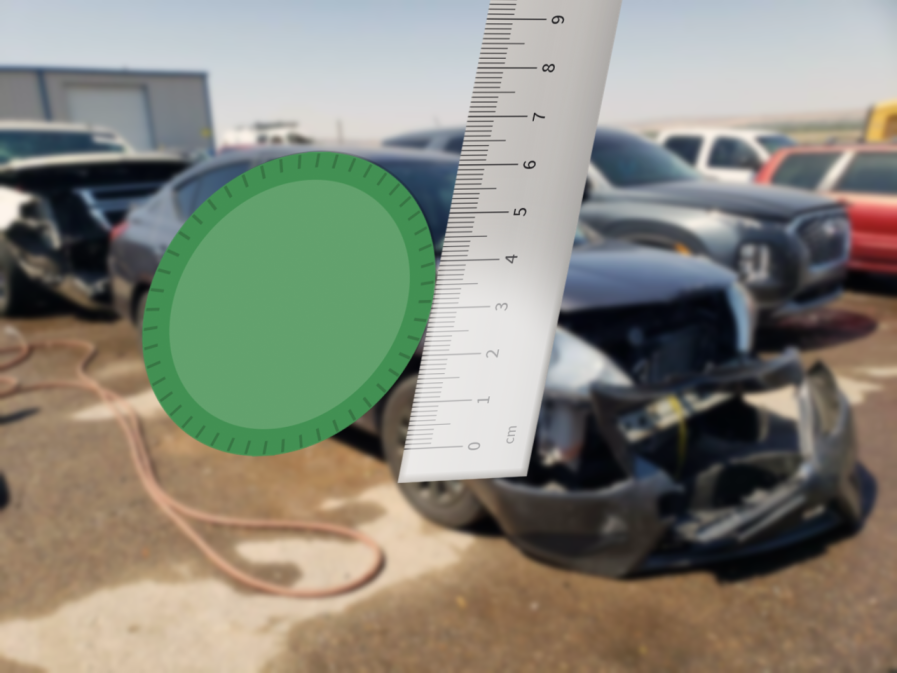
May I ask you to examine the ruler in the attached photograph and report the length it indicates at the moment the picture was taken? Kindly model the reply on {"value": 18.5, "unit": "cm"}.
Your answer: {"value": 6.3, "unit": "cm"}
